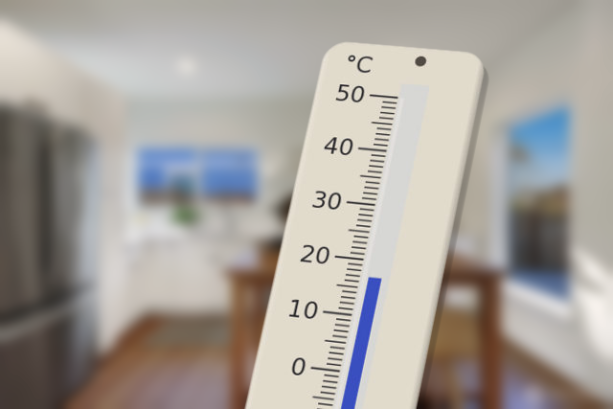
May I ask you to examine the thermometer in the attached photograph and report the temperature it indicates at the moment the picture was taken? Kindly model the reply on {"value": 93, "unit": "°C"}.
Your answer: {"value": 17, "unit": "°C"}
